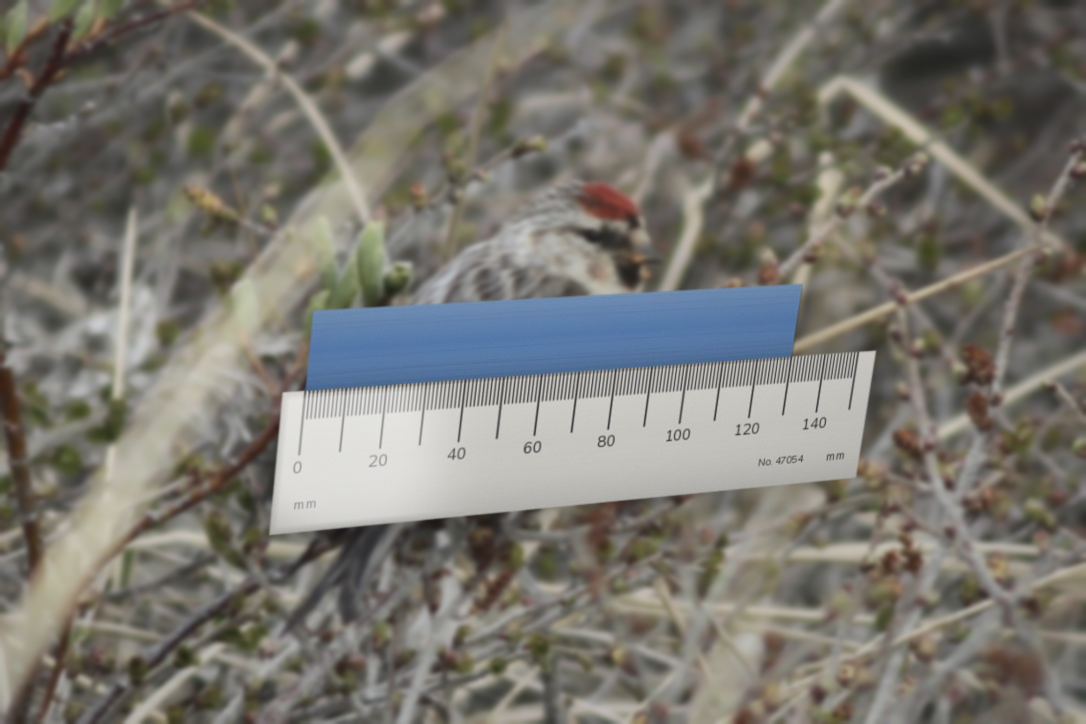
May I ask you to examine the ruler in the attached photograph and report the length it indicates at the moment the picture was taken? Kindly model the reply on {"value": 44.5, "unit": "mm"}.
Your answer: {"value": 130, "unit": "mm"}
